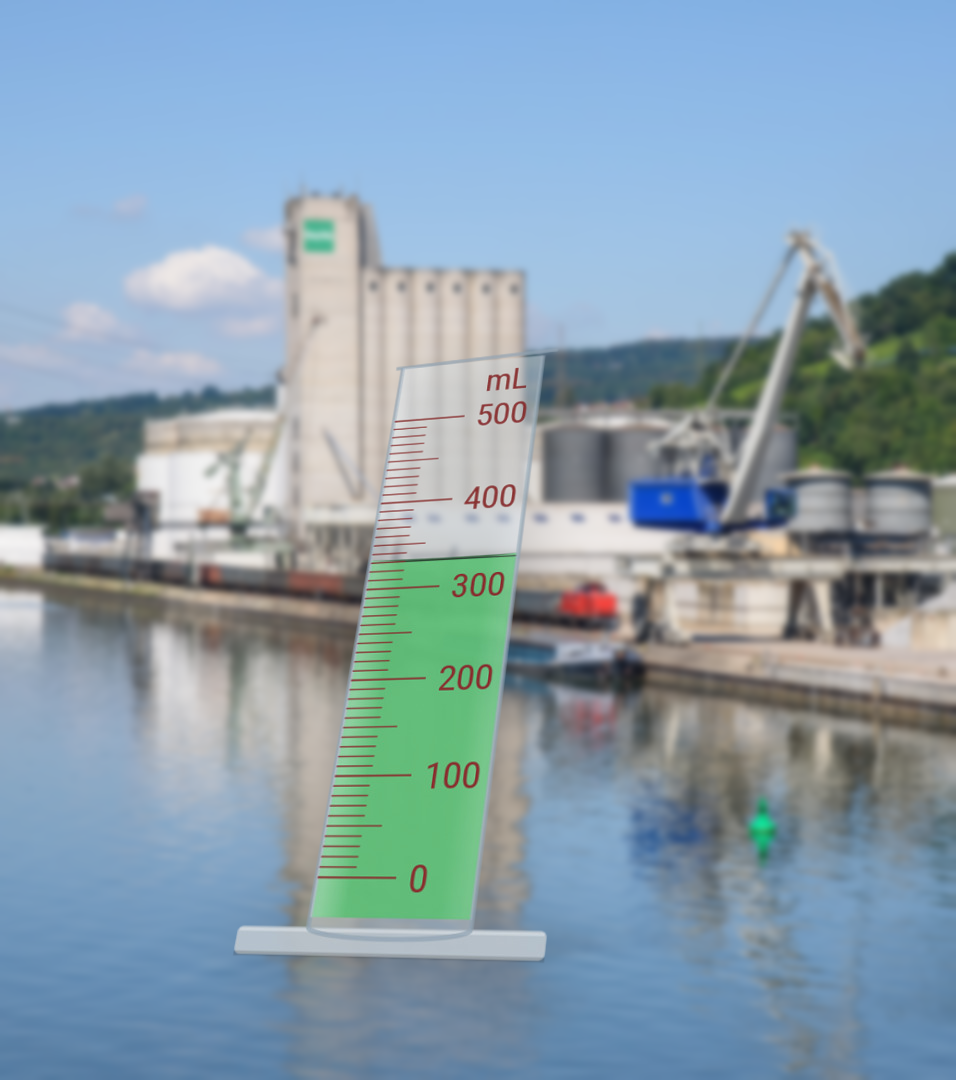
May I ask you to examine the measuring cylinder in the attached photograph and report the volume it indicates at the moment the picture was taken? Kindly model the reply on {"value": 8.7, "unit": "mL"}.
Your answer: {"value": 330, "unit": "mL"}
